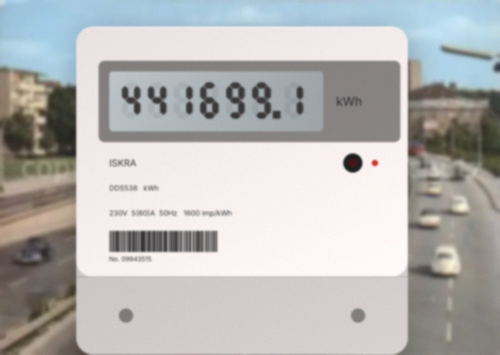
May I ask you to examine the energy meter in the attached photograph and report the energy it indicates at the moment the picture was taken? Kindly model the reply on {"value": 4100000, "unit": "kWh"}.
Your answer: {"value": 441699.1, "unit": "kWh"}
